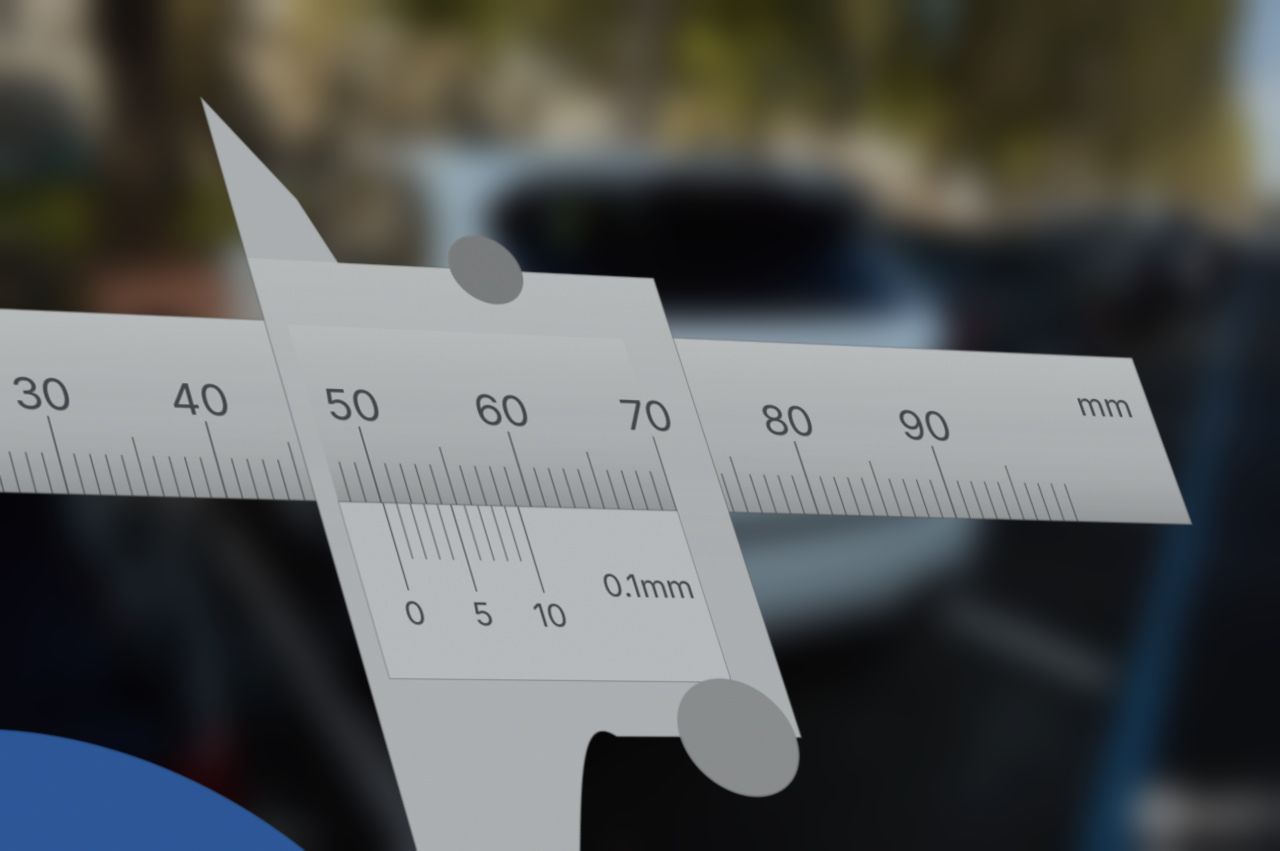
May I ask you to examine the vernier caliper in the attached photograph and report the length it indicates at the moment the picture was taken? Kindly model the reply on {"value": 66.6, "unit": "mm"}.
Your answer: {"value": 50.1, "unit": "mm"}
